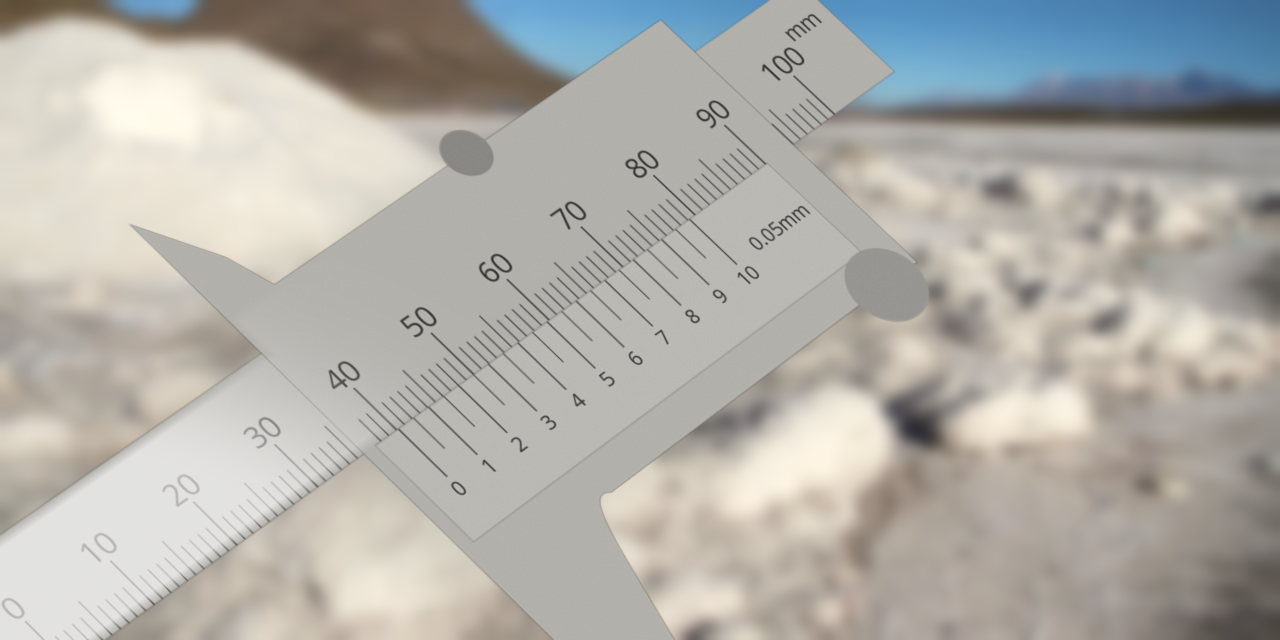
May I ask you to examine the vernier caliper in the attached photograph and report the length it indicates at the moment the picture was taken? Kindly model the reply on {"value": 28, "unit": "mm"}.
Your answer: {"value": 40.2, "unit": "mm"}
